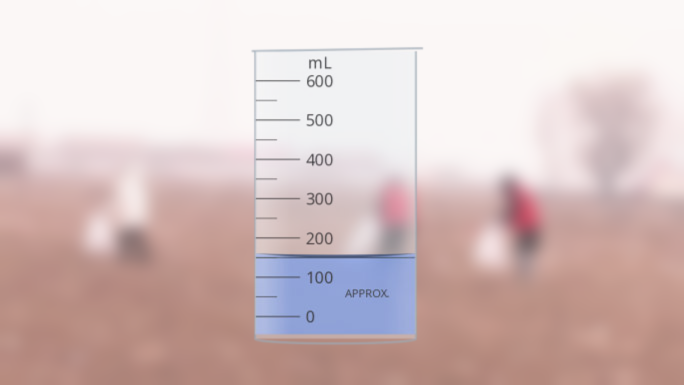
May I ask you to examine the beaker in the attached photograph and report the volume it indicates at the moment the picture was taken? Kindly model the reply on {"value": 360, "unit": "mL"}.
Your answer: {"value": 150, "unit": "mL"}
